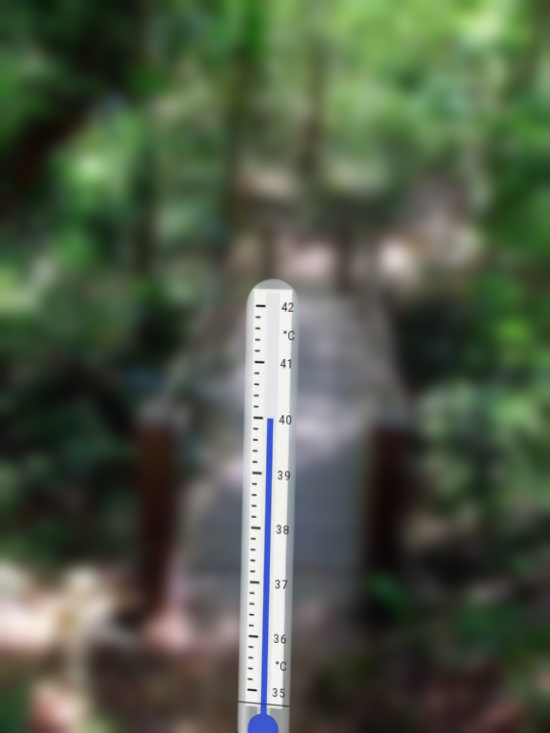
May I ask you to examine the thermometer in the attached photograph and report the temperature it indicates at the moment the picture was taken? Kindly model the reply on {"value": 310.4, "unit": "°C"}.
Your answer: {"value": 40, "unit": "°C"}
